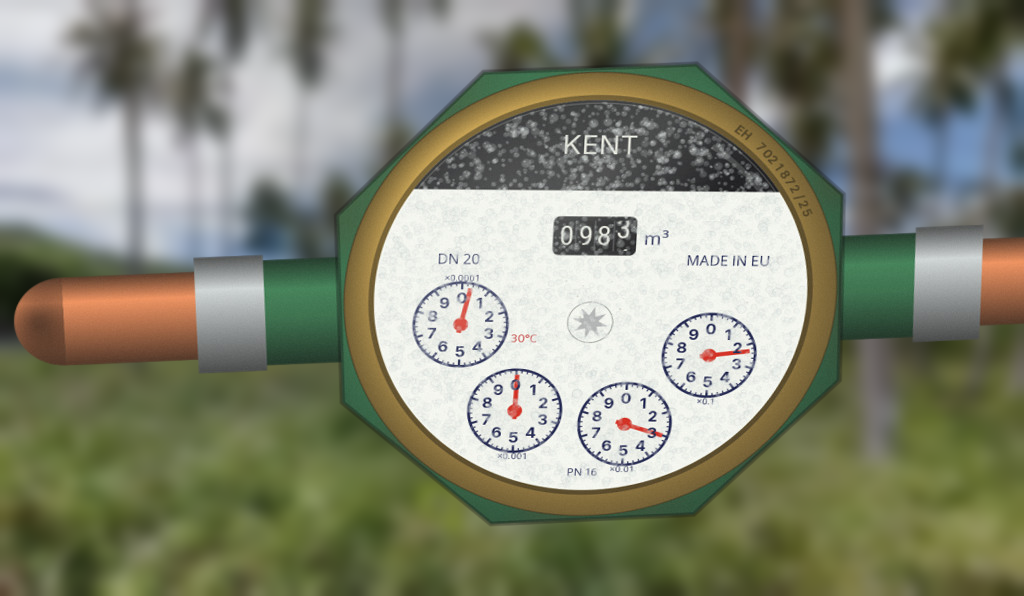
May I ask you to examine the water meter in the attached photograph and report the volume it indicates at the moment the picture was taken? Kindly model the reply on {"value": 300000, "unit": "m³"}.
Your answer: {"value": 983.2300, "unit": "m³"}
